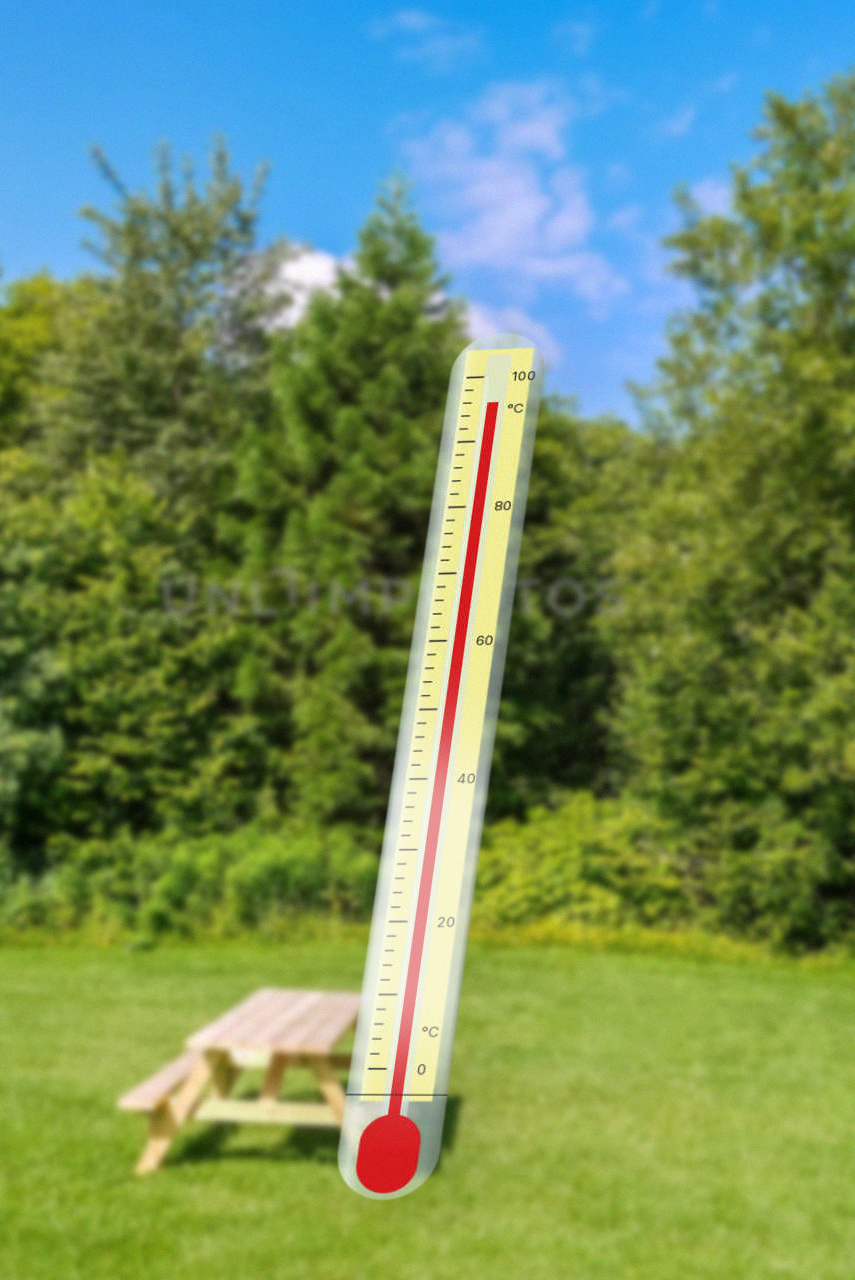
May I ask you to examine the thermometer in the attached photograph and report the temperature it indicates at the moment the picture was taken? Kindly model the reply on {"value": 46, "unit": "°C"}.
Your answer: {"value": 96, "unit": "°C"}
